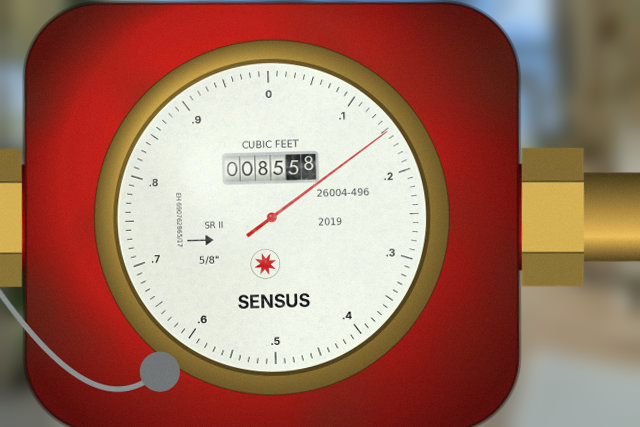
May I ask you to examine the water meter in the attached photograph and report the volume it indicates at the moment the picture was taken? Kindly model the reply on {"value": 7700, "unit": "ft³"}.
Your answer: {"value": 8558.15, "unit": "ft³"}
